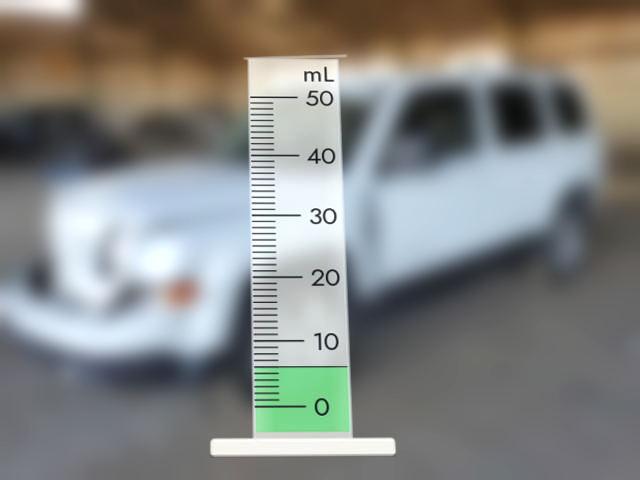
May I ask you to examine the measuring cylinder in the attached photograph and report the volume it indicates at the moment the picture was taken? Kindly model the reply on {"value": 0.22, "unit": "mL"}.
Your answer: {"value": 6, "unit": "mL"}
